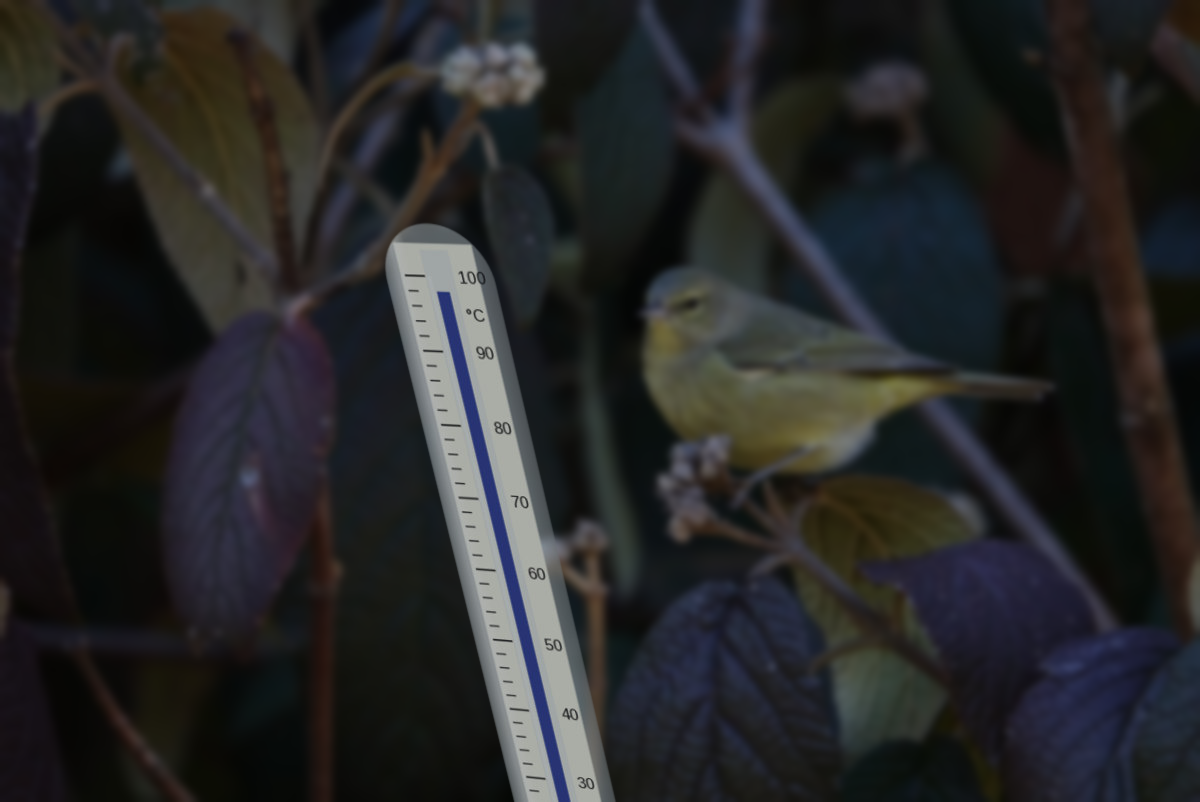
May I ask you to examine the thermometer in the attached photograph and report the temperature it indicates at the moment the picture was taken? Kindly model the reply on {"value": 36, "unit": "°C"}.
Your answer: {"value": 98, "unit": "°C"}
